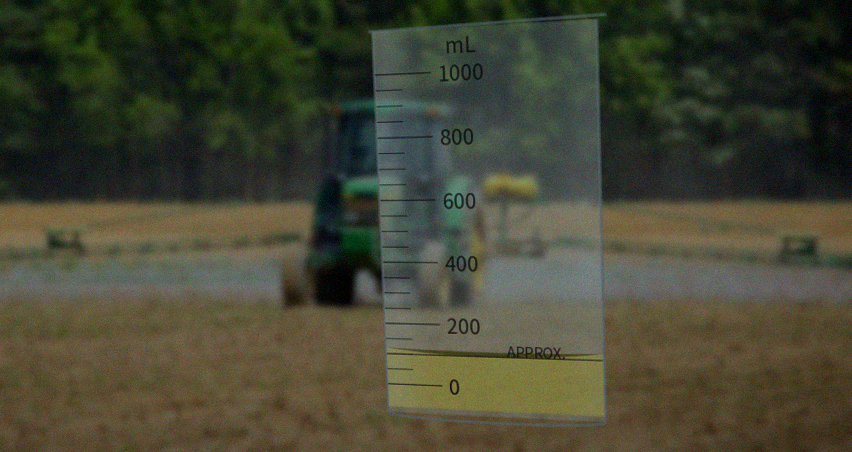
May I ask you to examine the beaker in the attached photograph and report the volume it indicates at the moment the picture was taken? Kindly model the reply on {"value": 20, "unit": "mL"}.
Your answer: {"value": 100, "unit": "mL"}
